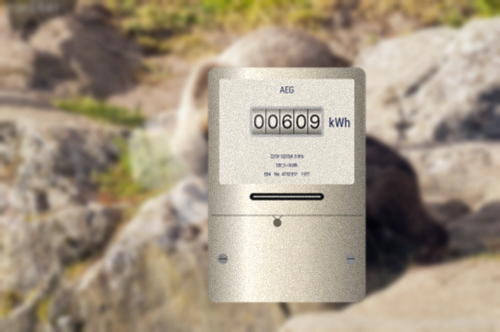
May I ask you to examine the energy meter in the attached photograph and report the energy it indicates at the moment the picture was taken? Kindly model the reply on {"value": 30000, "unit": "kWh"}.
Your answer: {"value": 609, "unit": "kWh"}
